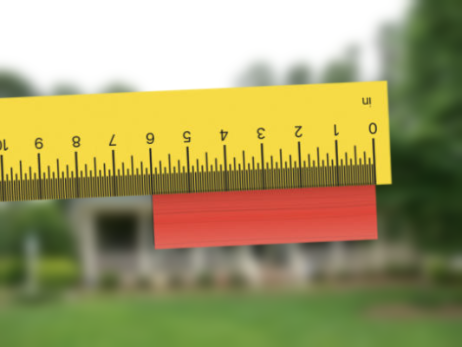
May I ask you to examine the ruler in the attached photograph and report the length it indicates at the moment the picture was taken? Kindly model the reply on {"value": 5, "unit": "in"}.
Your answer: {"value": 6, "unit": "in"}
